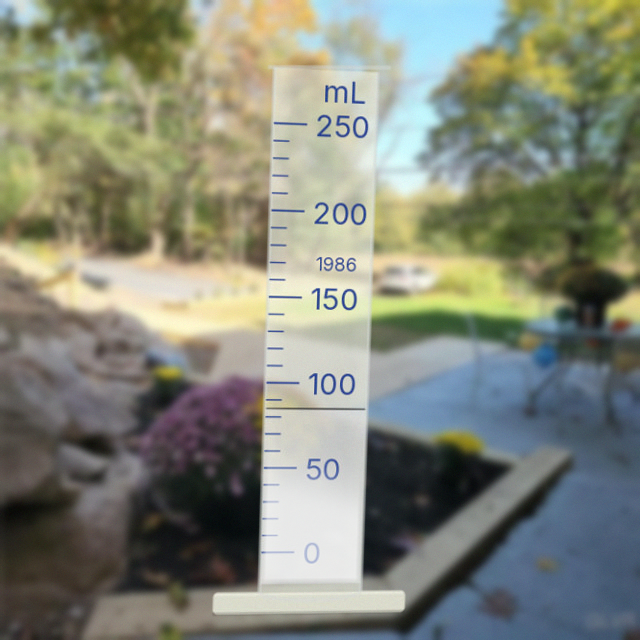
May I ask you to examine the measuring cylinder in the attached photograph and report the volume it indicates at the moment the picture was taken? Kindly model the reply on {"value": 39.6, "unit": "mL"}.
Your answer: {"value": 85, "unit": "mL"}
